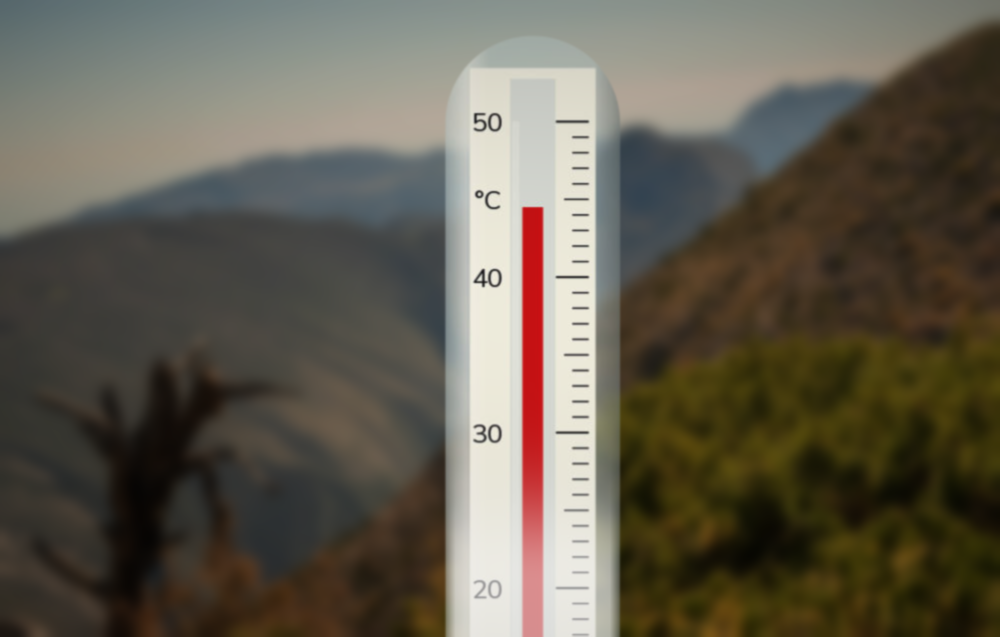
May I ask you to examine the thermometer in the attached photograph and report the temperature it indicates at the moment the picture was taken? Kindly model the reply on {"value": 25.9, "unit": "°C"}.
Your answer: {"value": 44.5, "unit": "°C"}
